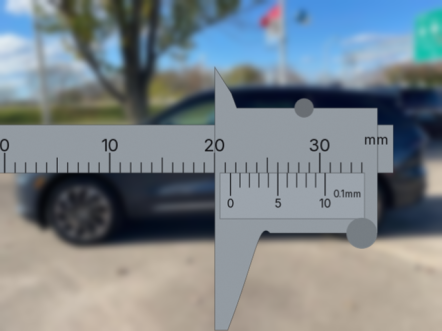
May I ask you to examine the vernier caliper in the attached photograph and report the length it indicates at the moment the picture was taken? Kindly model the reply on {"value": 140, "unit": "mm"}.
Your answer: {"value": 21.5, "unit": "mm"}
